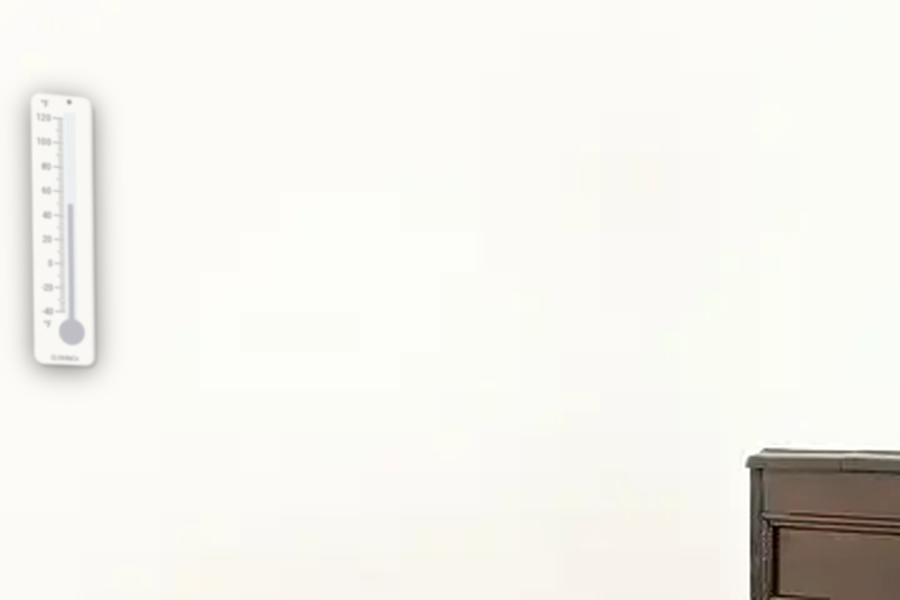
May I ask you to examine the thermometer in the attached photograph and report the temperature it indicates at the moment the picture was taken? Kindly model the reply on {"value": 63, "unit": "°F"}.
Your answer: {"value": 50, "unit": "°F"}
